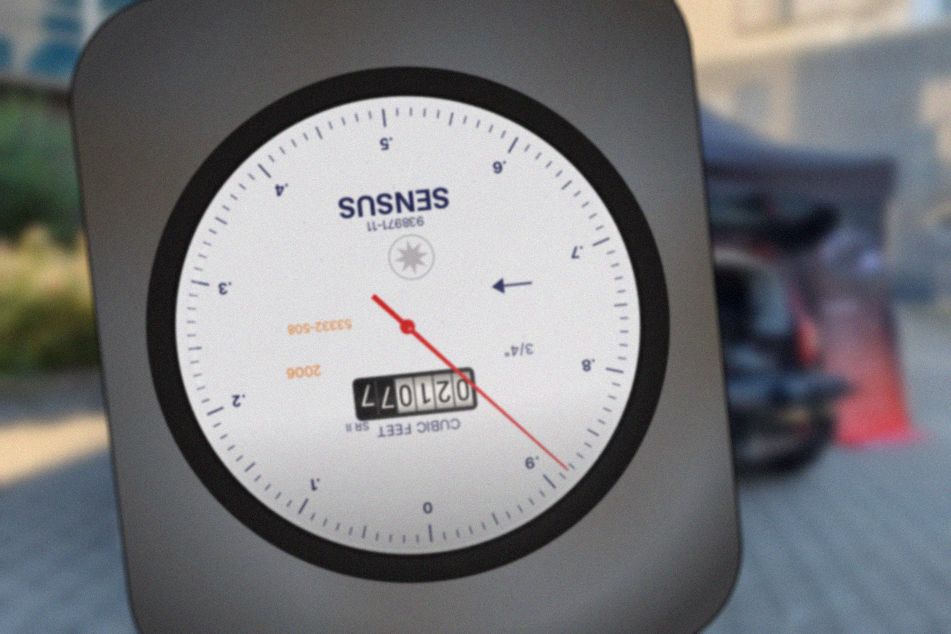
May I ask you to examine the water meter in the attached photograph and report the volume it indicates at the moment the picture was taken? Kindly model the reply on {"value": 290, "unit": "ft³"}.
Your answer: {"value": 21076.88, "unit": "ft³"}
